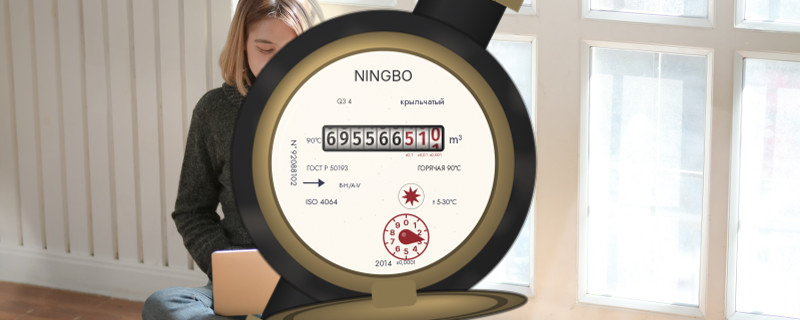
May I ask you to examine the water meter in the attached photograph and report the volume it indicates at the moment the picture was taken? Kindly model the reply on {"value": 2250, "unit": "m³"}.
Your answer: {"value": 695566.5102, "unit": "m³"}
